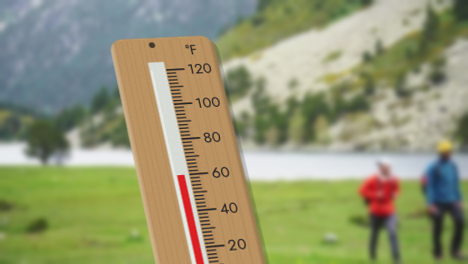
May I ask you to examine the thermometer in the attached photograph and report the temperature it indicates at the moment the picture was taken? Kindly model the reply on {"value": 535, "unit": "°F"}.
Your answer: {"value": 60, "unit": "°F"}
